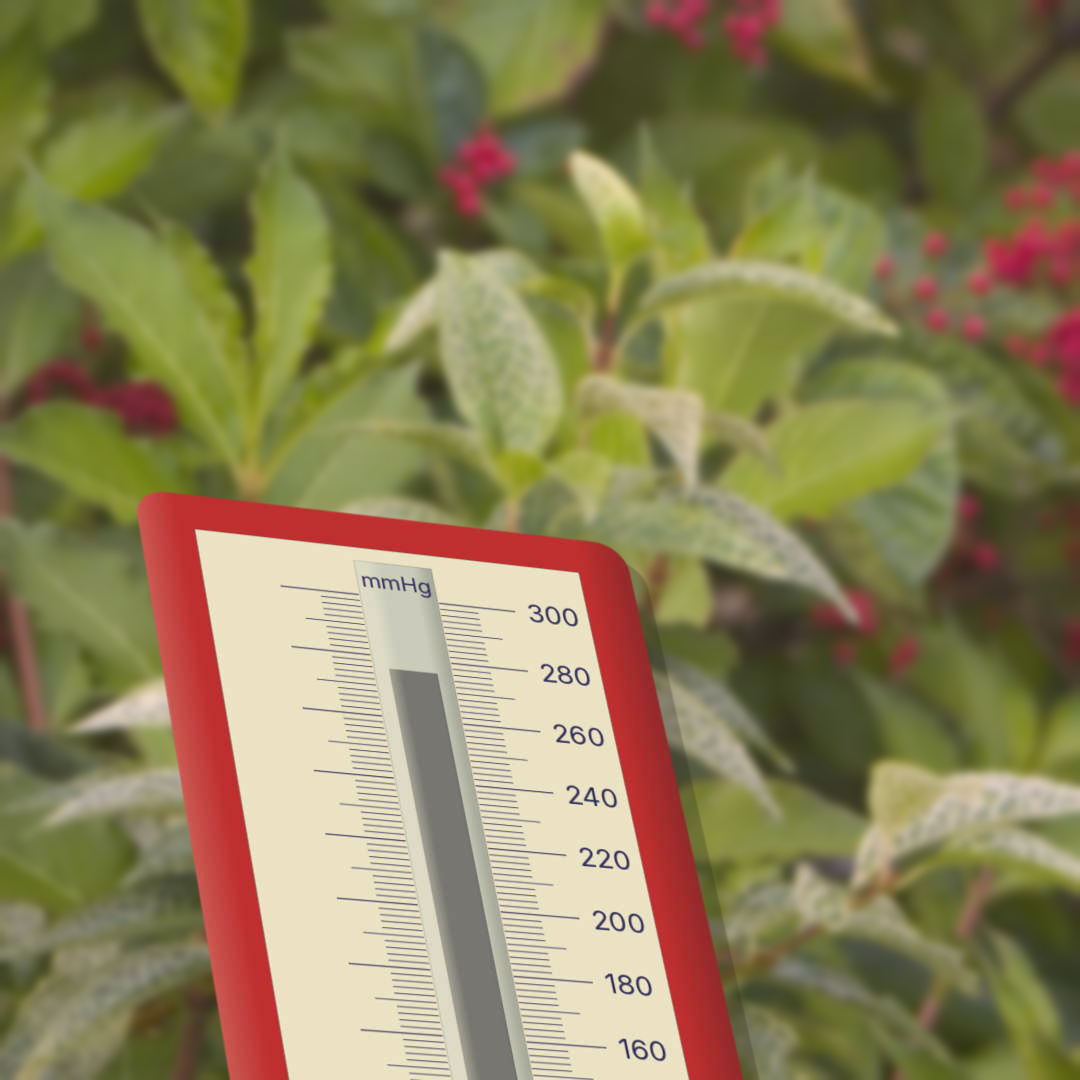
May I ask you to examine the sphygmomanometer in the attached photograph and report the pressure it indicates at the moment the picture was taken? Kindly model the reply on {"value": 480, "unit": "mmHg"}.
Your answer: {"value": 276, "unit": "mmHg"}
